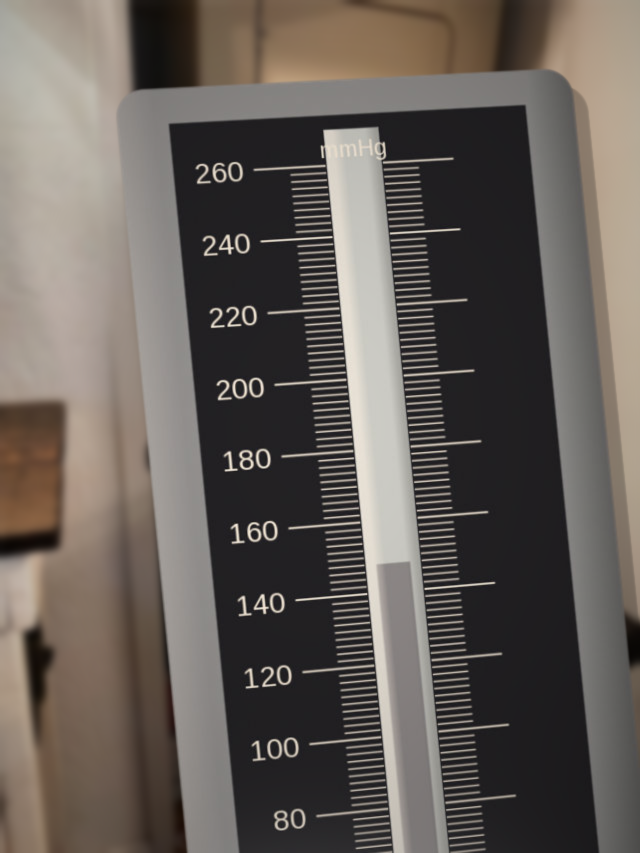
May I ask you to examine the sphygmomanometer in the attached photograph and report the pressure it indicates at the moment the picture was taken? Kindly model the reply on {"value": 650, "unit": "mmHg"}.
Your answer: {"value": 148, "unit": "mmHg"}
